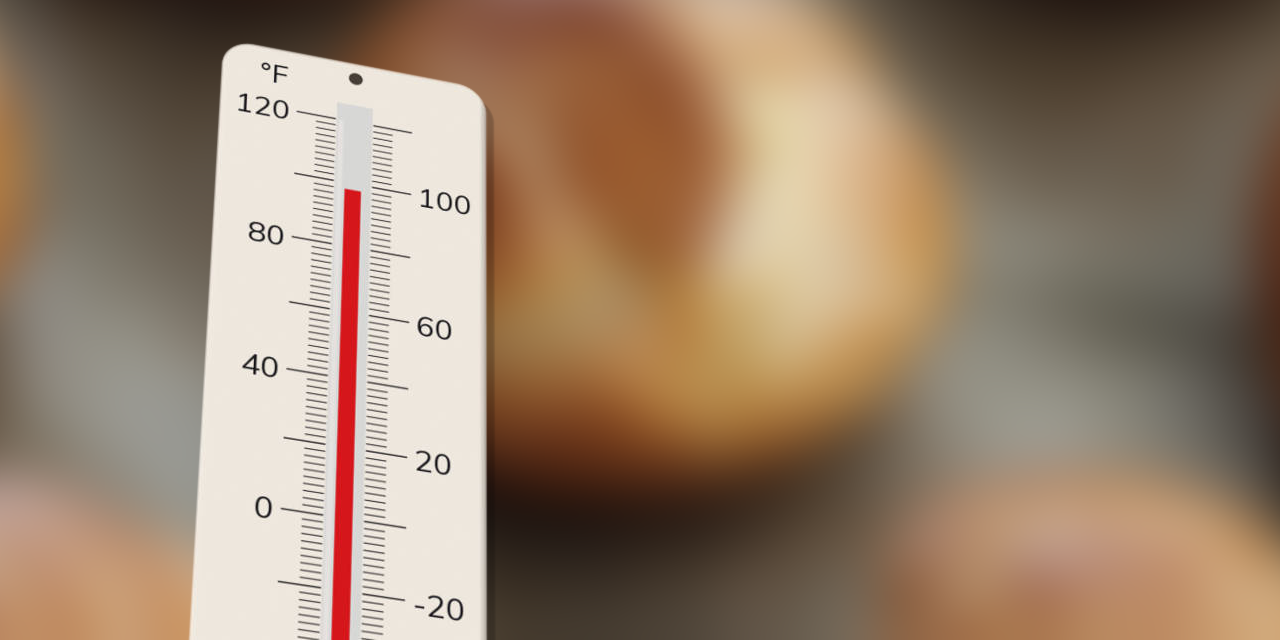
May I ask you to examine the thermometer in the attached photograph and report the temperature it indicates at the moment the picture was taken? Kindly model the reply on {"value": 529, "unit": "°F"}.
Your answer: {"value": 98, "unit": "°F"}
